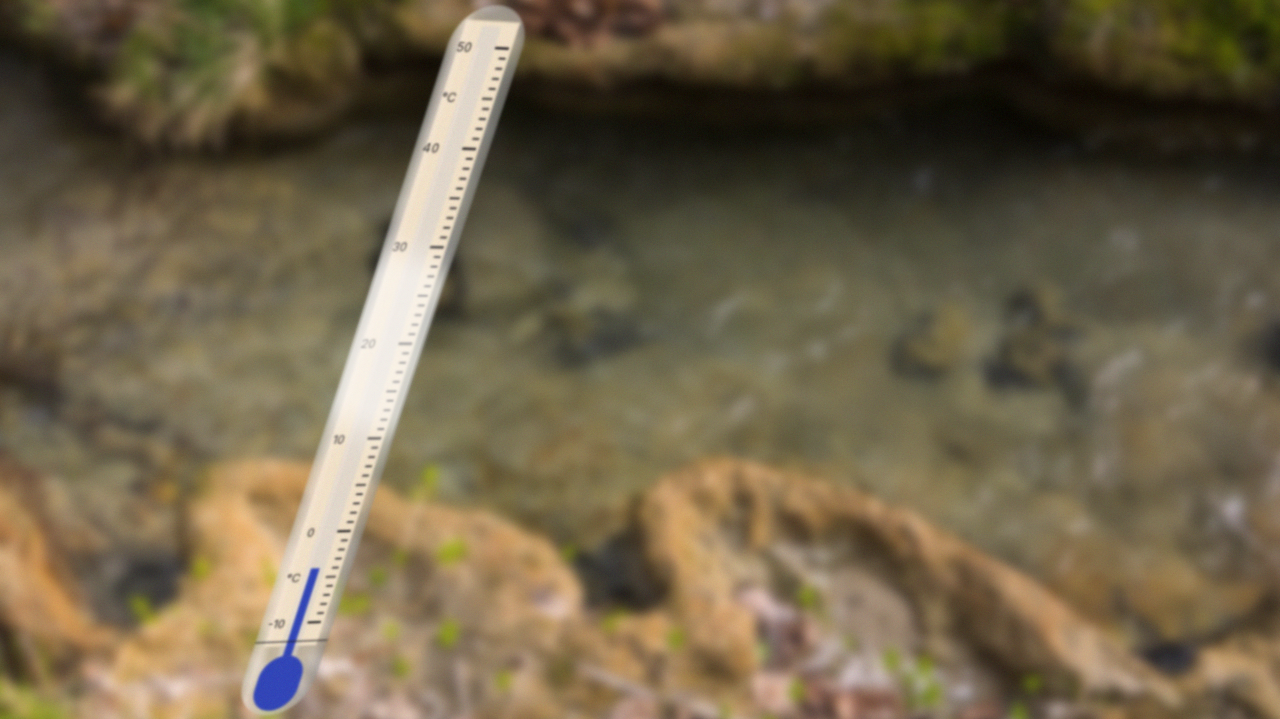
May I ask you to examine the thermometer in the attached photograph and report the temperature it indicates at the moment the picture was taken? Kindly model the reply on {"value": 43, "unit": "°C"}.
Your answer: {"value": -4, "unit": "°C"}
